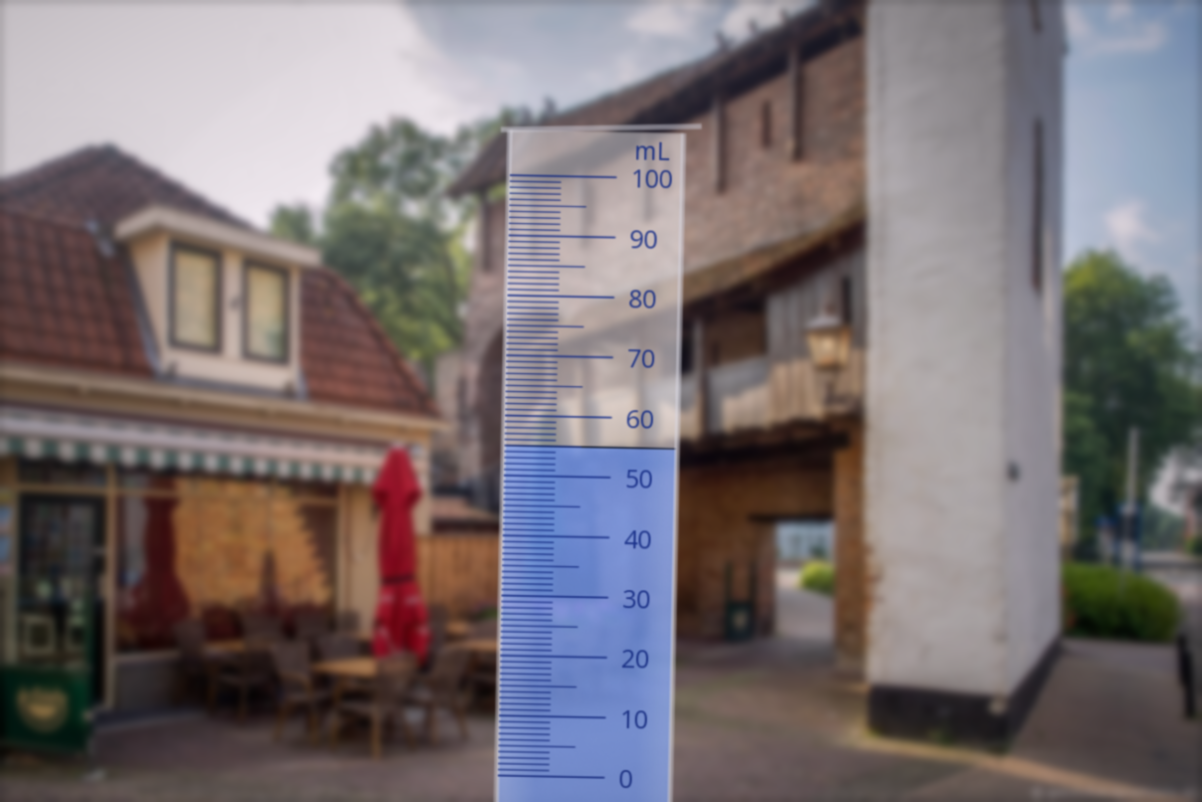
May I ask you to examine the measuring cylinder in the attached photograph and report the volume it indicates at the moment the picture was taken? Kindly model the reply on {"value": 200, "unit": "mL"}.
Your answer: {"value": 55, "unit": "mL"}
